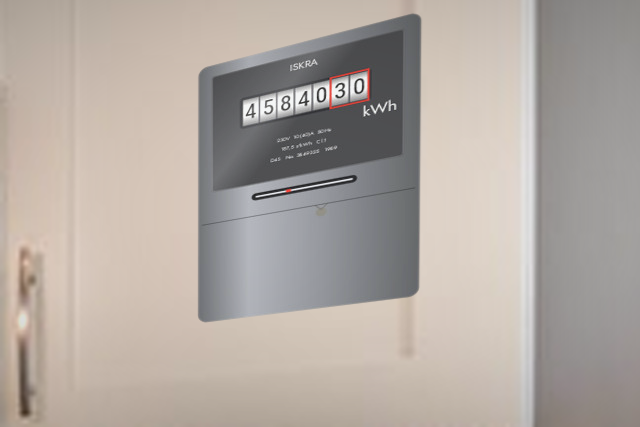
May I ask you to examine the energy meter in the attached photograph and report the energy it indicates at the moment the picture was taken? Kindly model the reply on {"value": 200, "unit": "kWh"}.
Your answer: {"value": 45840.30, "unit": "kWh"}
